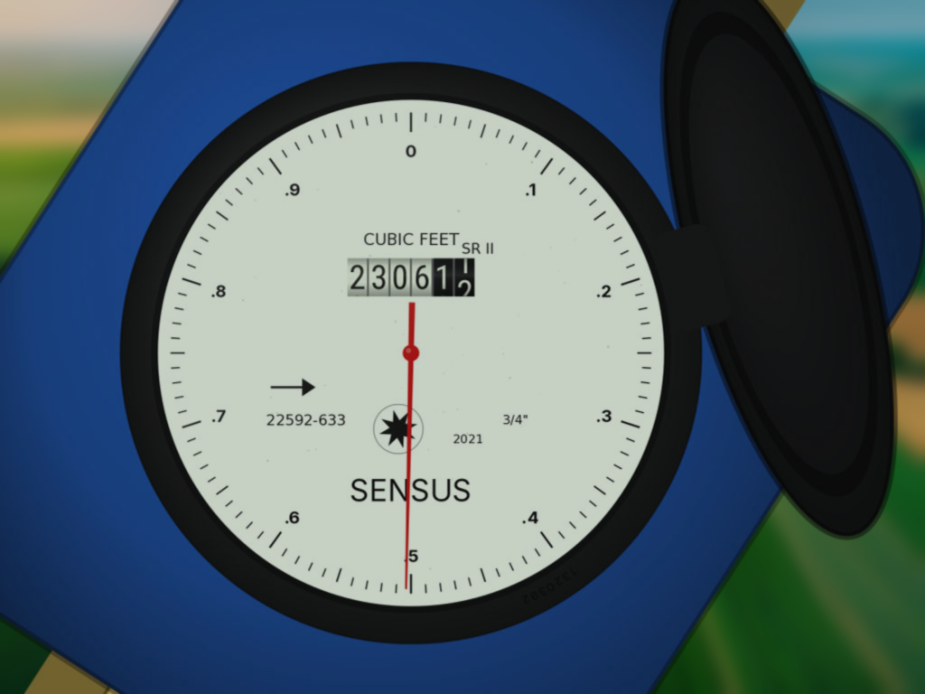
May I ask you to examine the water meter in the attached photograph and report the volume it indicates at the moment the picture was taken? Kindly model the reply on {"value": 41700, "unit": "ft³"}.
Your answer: {"value": 230611.50, "unit": "ft³"}
